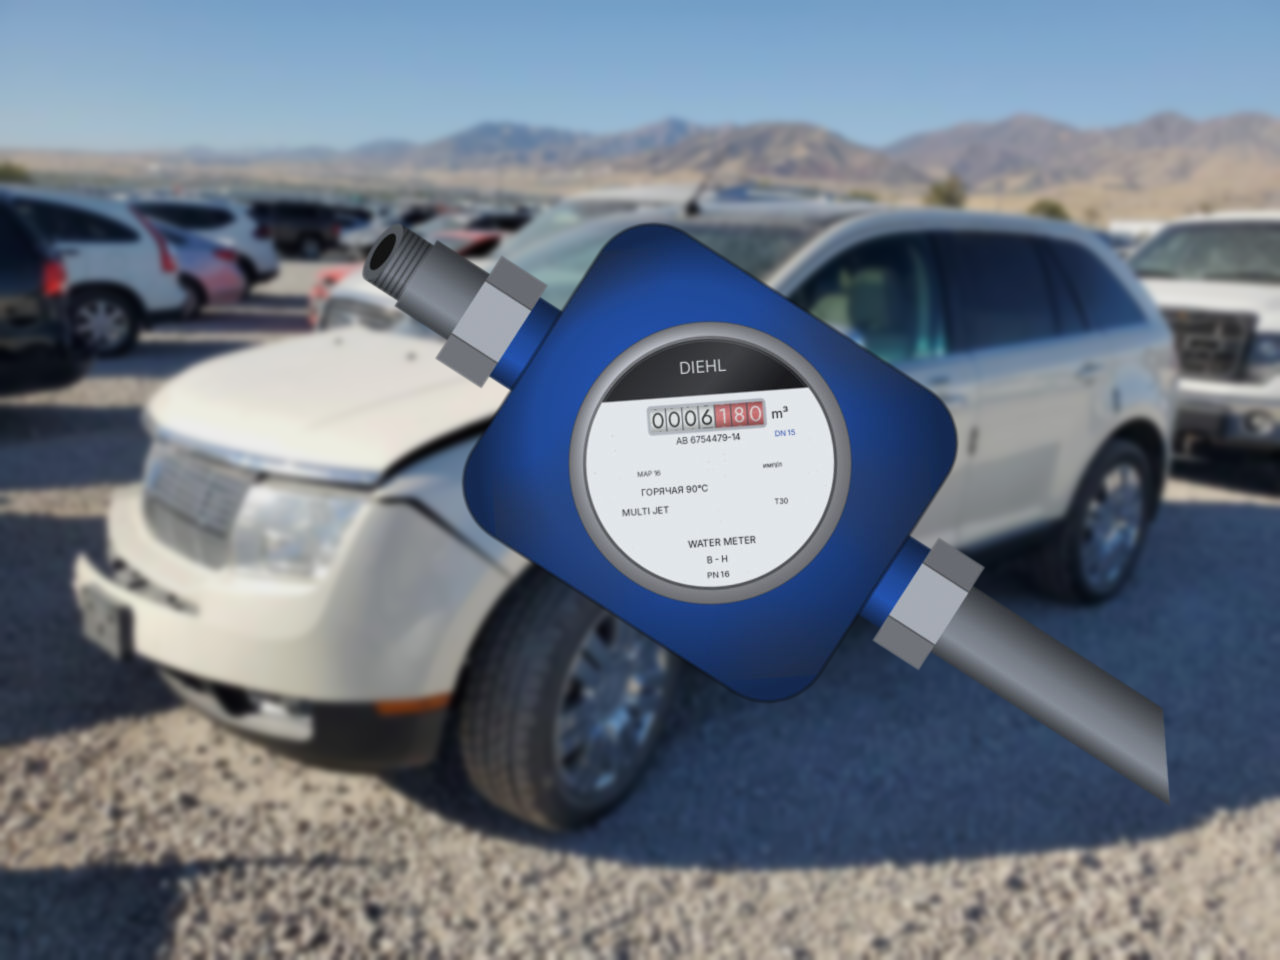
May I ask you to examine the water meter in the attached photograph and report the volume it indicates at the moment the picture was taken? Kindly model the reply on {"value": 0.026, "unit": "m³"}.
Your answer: {"value": 6.180, "unit": "m³"}
